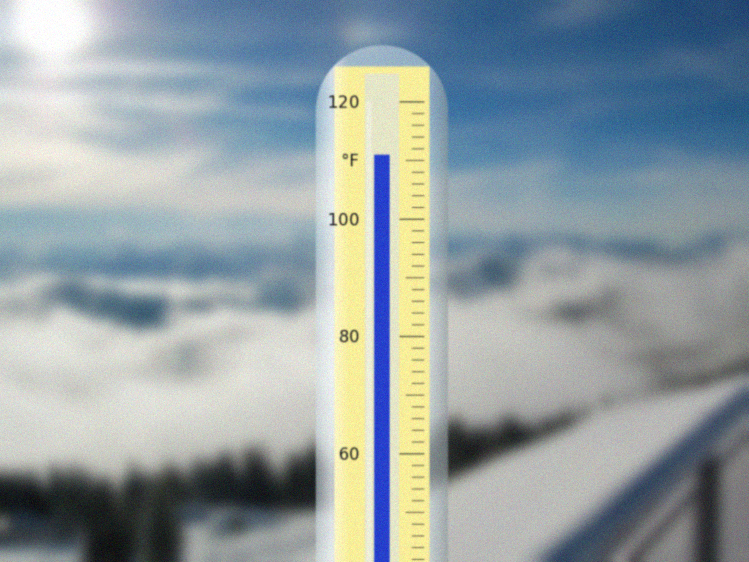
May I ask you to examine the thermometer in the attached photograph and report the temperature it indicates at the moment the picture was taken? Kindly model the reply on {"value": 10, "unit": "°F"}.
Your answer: {"value": 111, "unit": "°F"}
